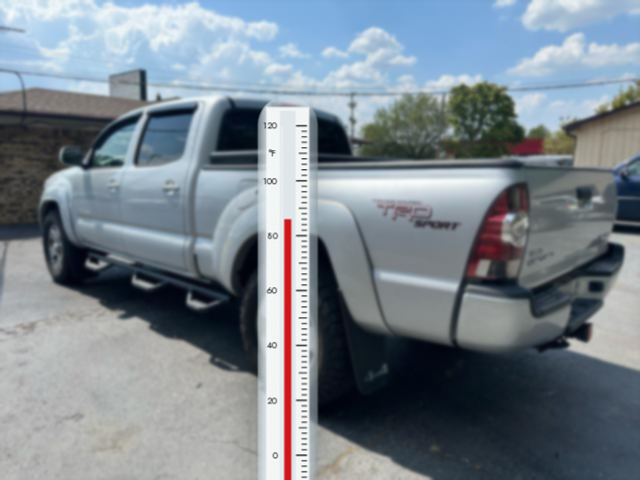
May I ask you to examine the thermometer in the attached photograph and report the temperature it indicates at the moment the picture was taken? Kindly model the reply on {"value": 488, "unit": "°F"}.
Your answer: {"value": 86, "unit": "°F"}
